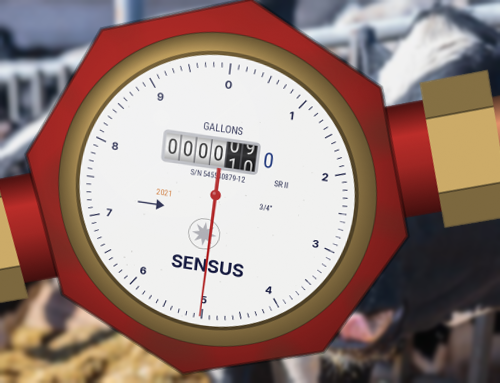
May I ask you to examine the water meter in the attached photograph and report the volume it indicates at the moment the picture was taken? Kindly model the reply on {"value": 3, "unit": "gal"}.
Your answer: {"value": 95.0, "unit": "gal"}
